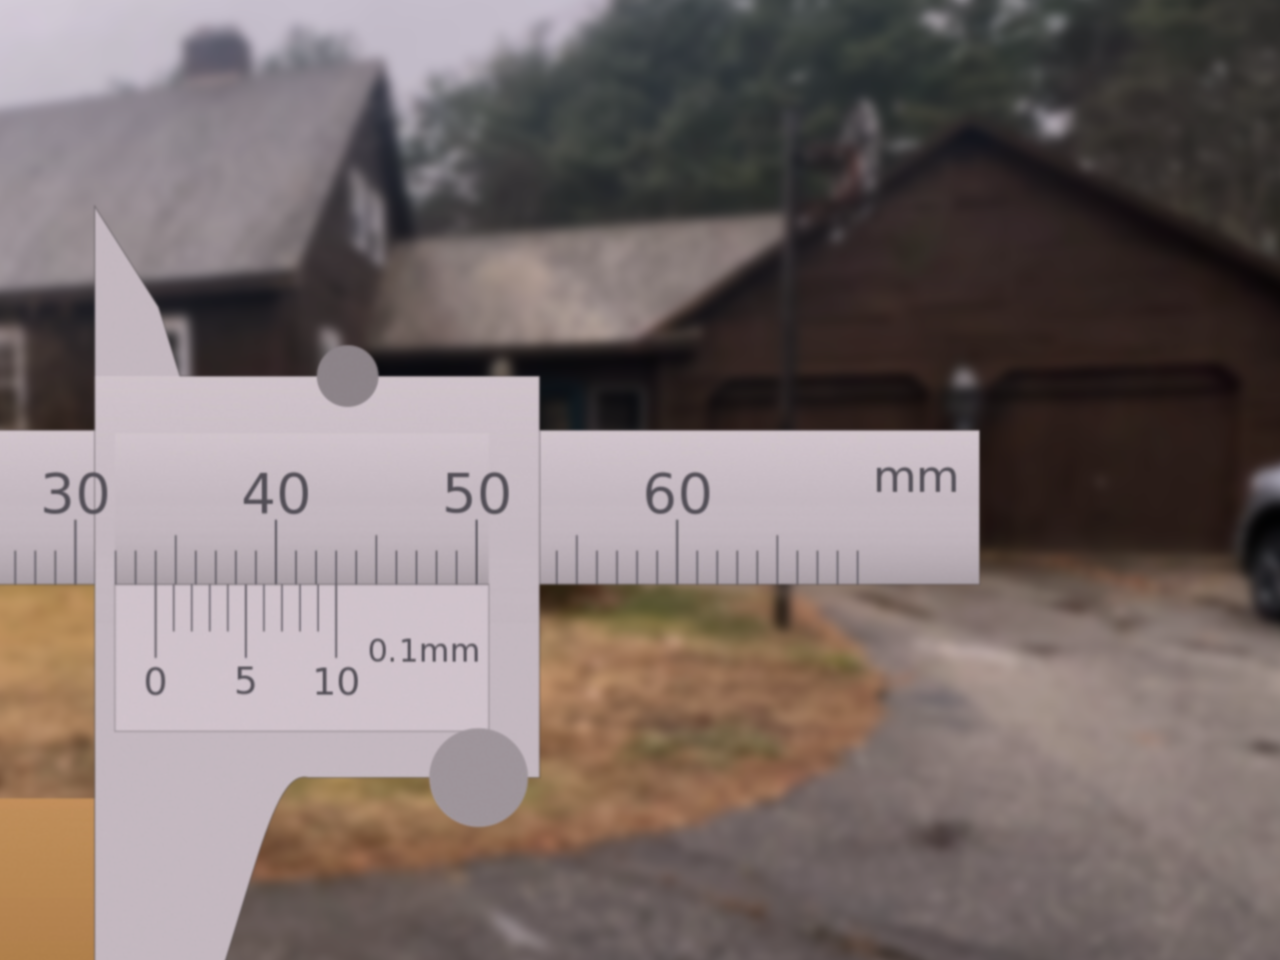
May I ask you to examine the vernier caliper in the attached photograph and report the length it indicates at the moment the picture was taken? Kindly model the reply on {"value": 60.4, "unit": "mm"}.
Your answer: {"value": 34.0, "unit": "mm"}
